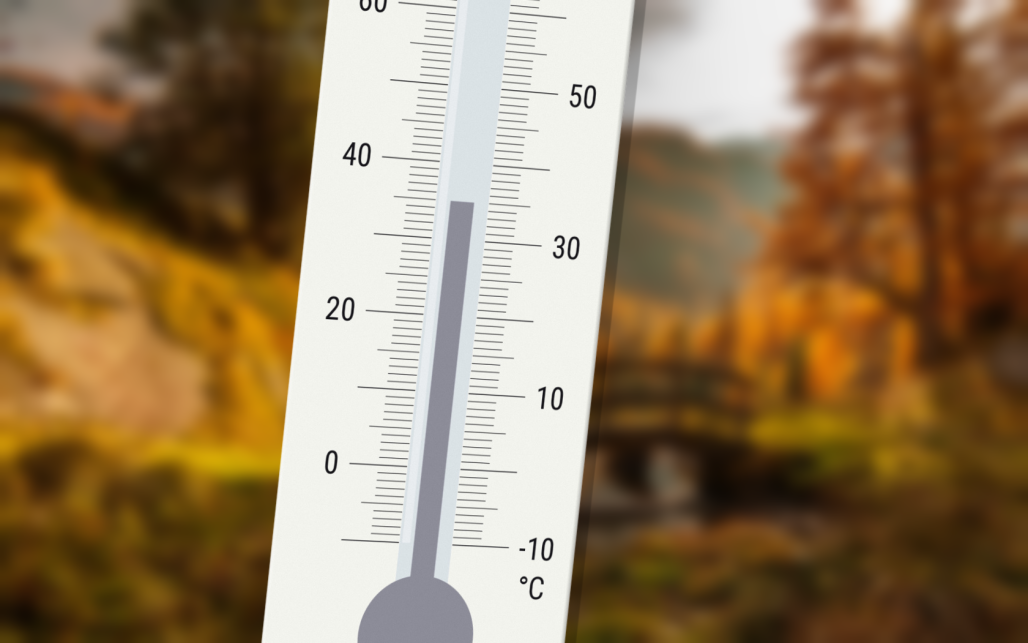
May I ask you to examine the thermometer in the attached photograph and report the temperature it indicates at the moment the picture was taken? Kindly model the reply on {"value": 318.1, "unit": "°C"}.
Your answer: {"value": 35, "unit": "°C"}
